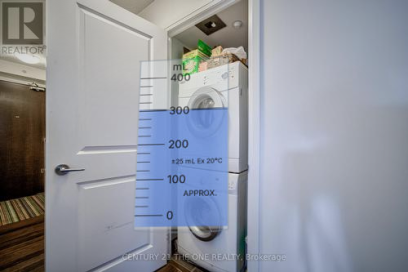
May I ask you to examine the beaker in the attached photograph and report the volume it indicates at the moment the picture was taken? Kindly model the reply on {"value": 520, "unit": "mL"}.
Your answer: {"value": 300, "unit": "mL"}
